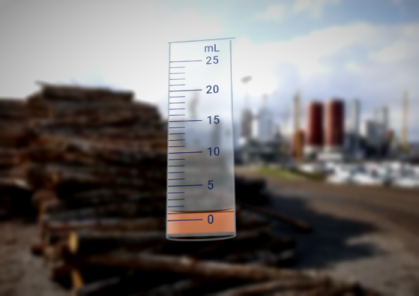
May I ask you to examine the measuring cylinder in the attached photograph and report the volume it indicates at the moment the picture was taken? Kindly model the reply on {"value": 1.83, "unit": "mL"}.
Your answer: {"value": 1, "unit": "mL"}
